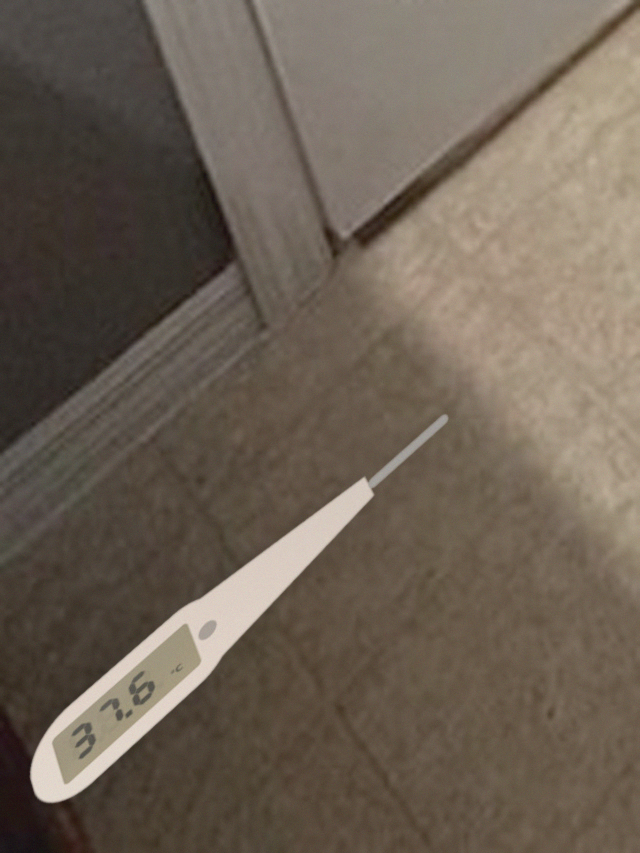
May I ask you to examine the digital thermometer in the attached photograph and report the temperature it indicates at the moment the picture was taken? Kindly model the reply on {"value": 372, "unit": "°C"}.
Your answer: {"value": 37.6, "unit": "°C"}
